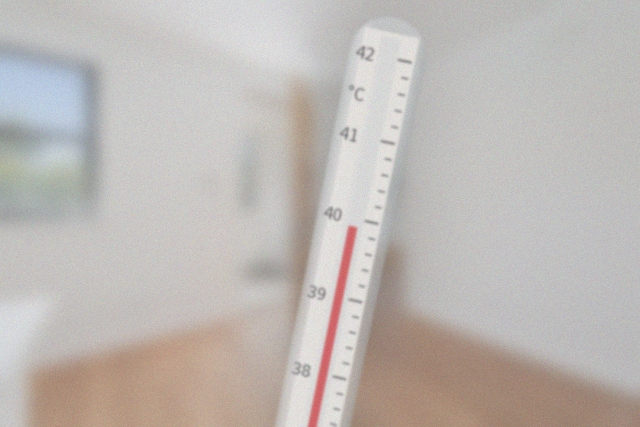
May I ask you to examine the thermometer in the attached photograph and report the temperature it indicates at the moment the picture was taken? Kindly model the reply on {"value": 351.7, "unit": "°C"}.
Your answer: {"value": 39.9, "unit": "°C"}
